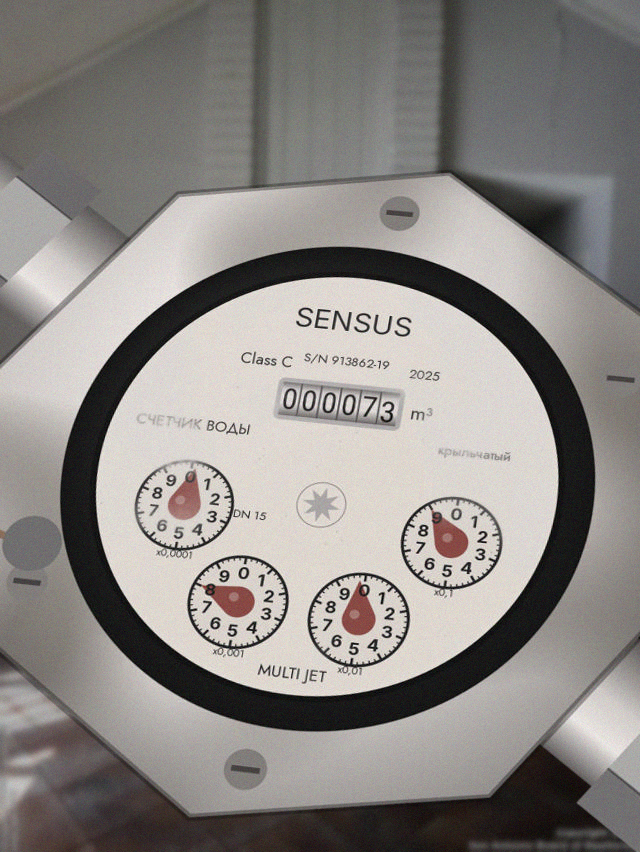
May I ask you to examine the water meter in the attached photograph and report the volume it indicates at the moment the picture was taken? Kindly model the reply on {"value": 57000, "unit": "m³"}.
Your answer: {"value": 72.8980, "unit": "m³"}
